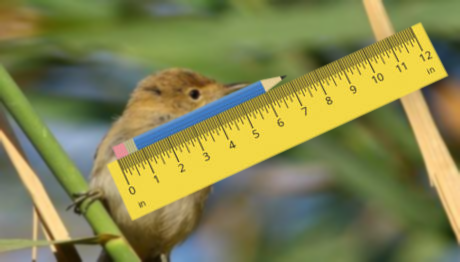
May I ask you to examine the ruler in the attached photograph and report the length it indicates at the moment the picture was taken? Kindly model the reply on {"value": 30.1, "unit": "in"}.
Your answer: {"value": 7, "unit": "in"}
